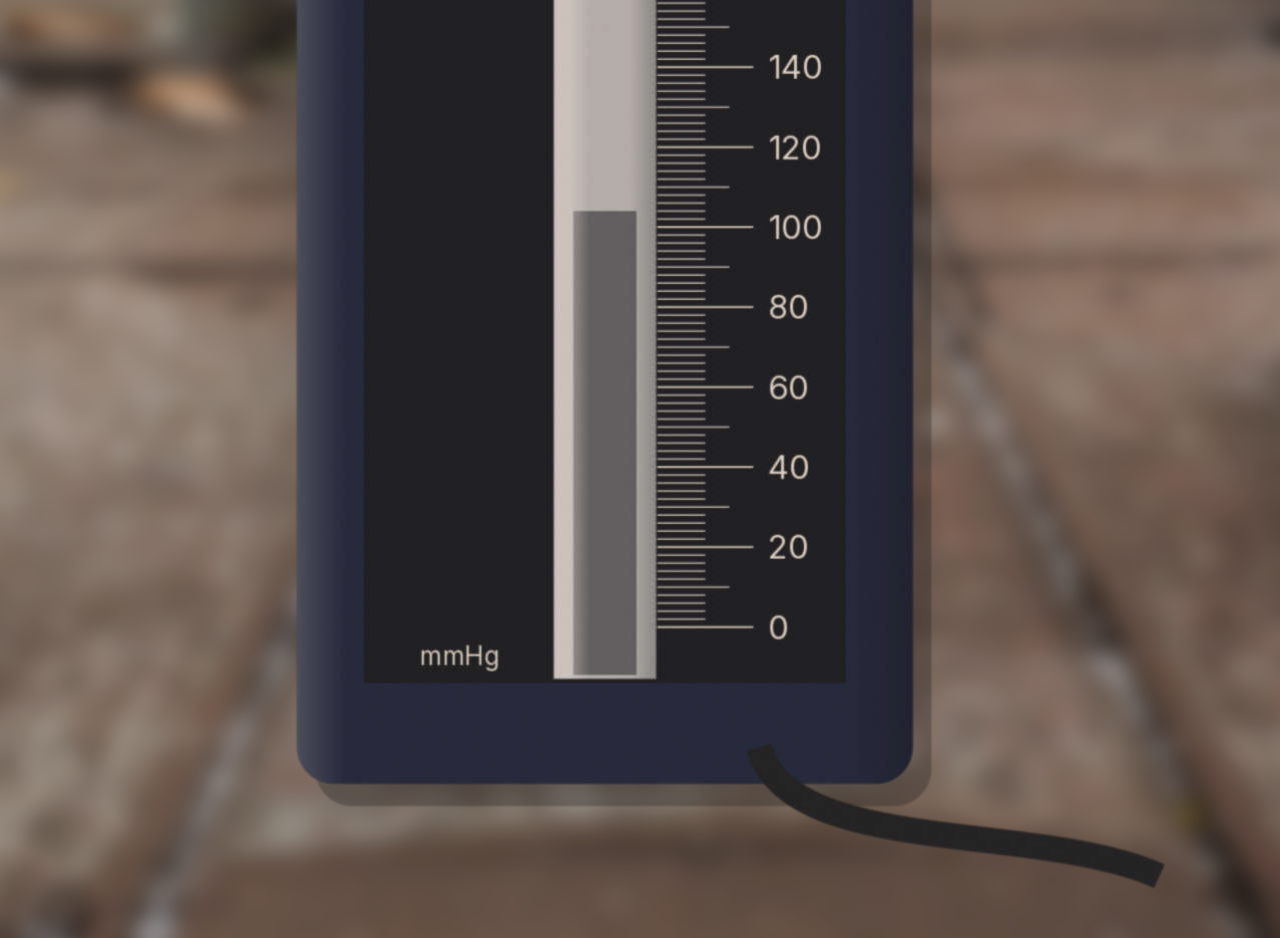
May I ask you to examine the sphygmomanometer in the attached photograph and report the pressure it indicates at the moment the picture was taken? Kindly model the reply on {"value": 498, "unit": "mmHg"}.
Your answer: {"value": 104, "unit": "mmHg"}
